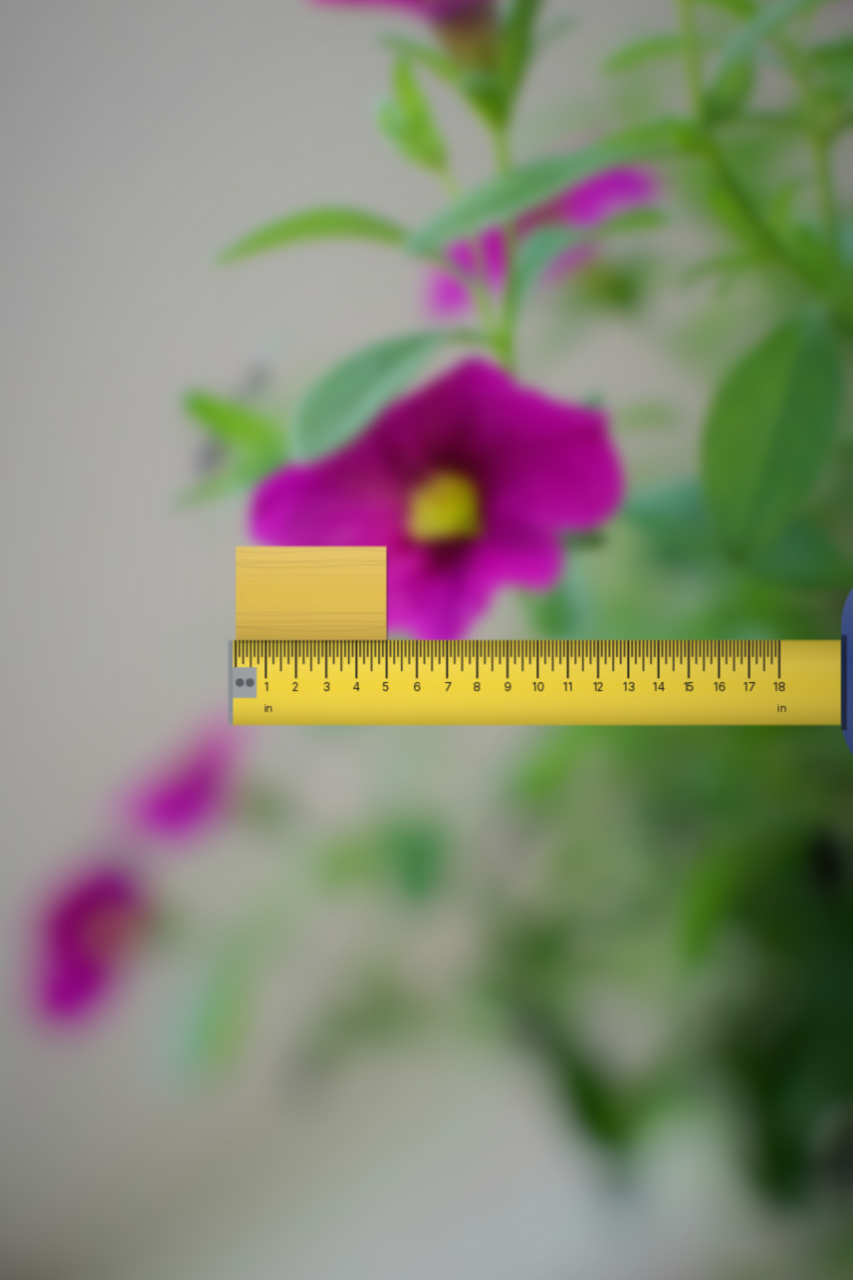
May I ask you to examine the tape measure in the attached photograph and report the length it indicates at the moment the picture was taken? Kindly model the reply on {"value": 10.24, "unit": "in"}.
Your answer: {"value": 5, "unit": "in"}
